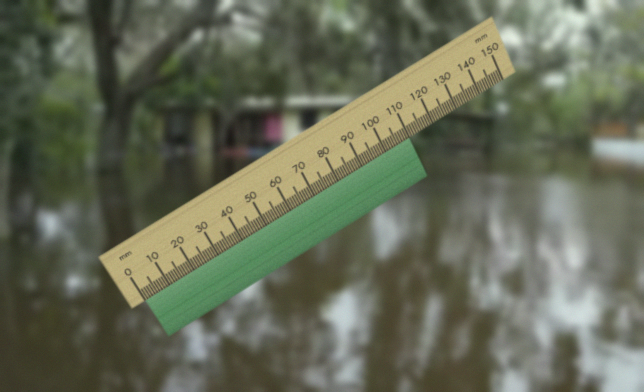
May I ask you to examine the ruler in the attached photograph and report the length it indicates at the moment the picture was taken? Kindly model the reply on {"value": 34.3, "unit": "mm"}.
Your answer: {"value": 110, "unit": "mm"}
